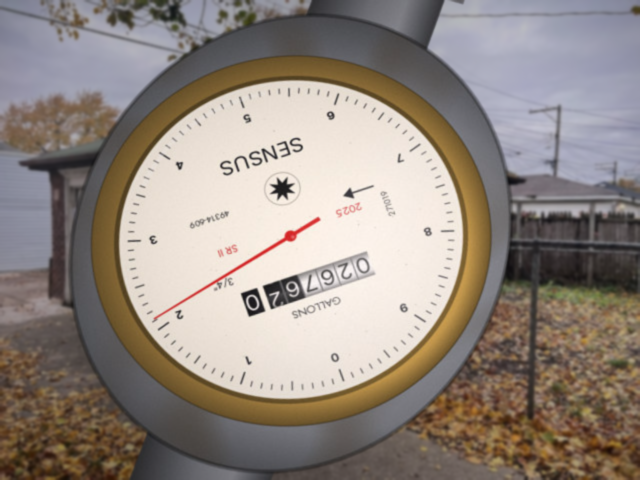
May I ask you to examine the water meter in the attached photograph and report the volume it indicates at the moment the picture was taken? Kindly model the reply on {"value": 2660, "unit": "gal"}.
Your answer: {"value": 267622.1, "unit": "gal"}
